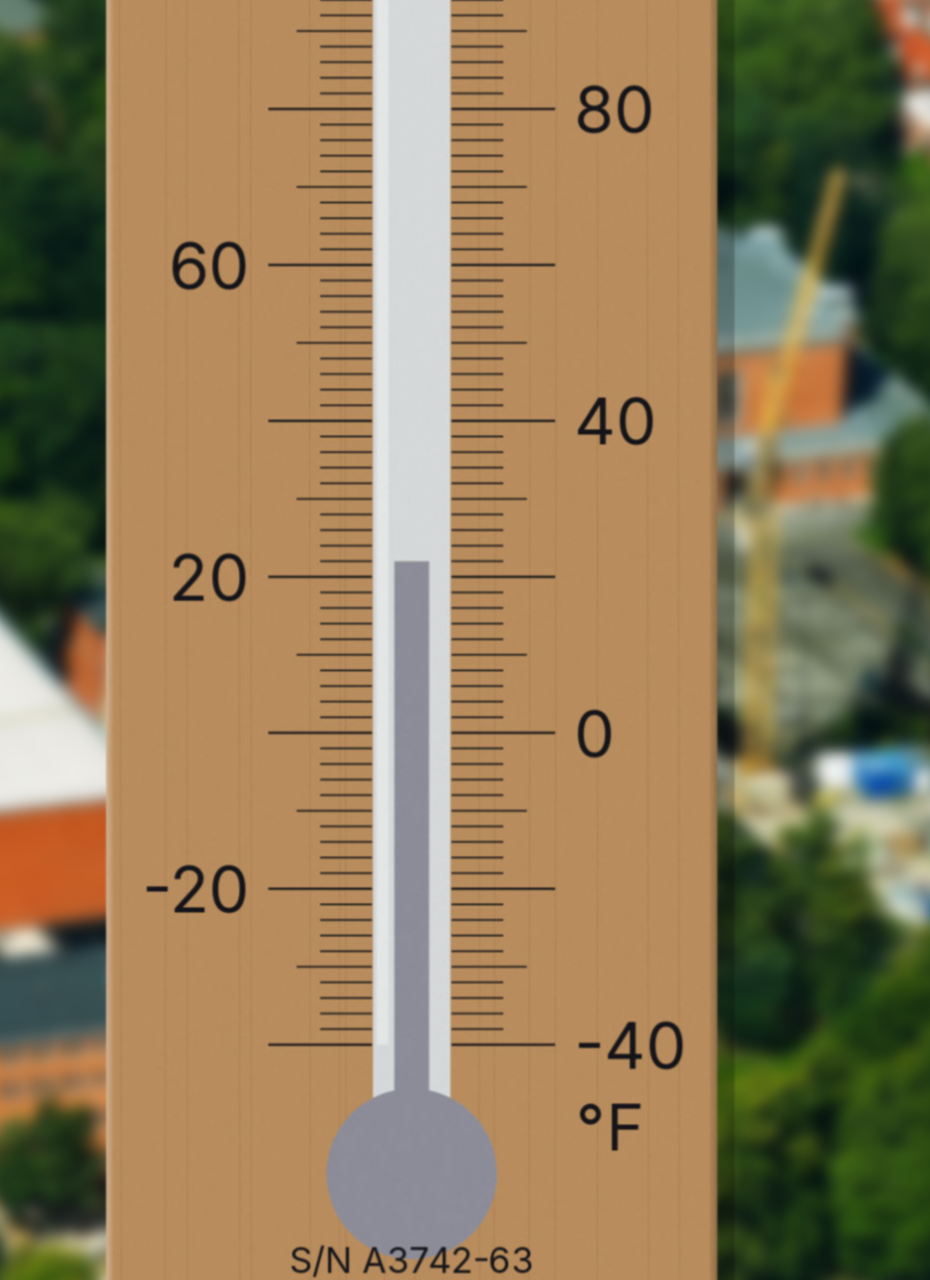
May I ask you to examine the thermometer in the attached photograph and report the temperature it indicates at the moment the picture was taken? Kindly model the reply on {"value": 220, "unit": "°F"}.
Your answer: {"value": 22, "unit": "°F"}
